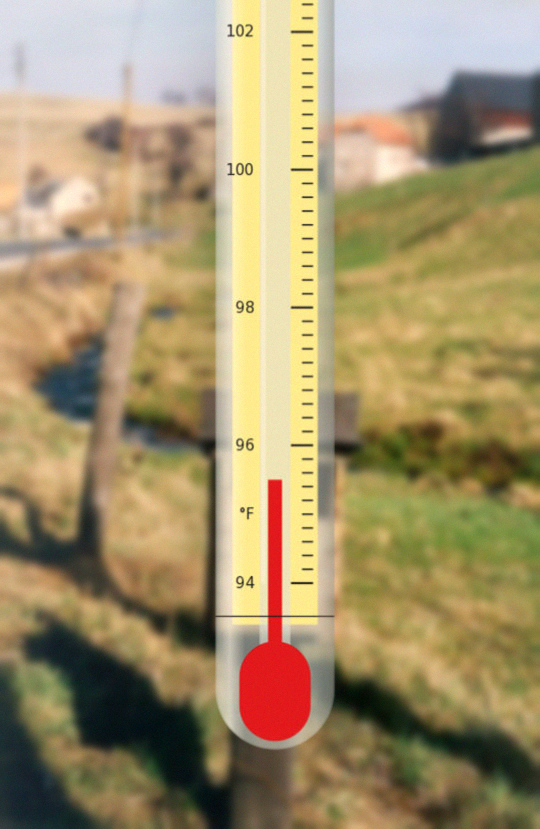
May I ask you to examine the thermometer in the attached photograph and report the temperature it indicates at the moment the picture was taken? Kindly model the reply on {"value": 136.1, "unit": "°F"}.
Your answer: {"value": 95.5, "unit": "°F"}
